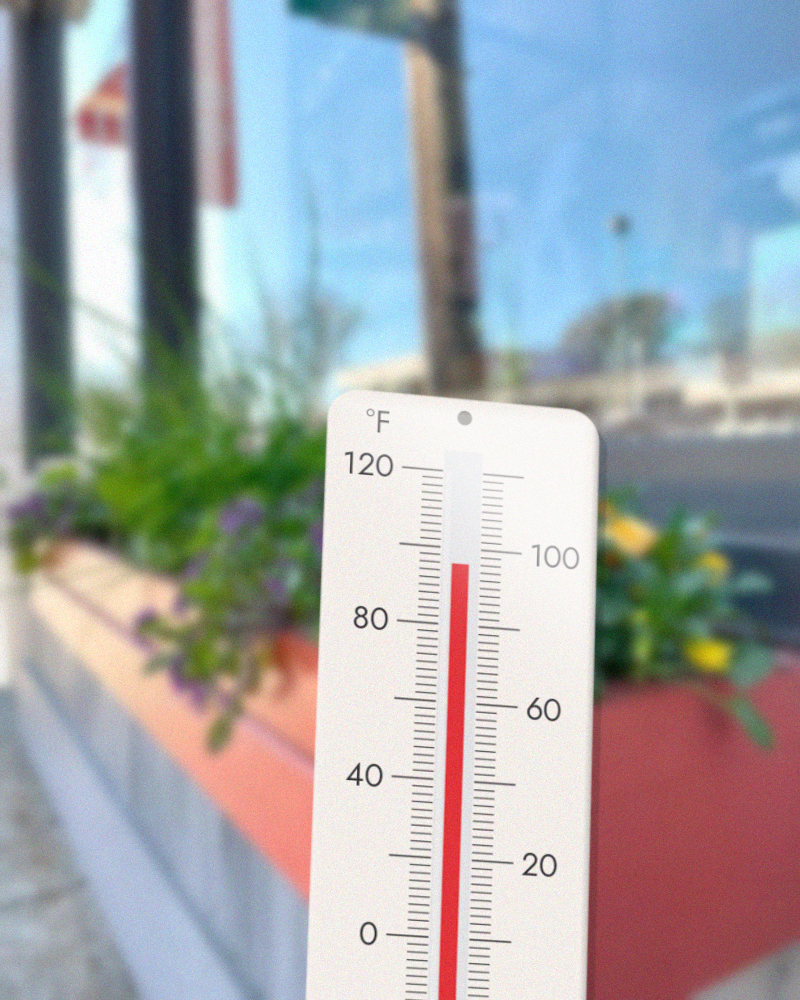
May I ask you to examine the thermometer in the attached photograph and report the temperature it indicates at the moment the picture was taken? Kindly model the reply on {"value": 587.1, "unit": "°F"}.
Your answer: {"value": 96, "unit": "°F"}
